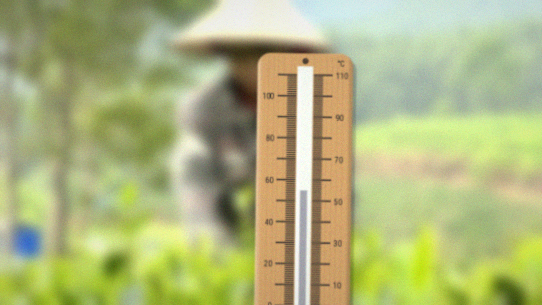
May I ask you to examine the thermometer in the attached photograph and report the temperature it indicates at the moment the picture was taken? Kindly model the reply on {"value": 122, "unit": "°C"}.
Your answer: {"value": 55, "unit": "°C"}
